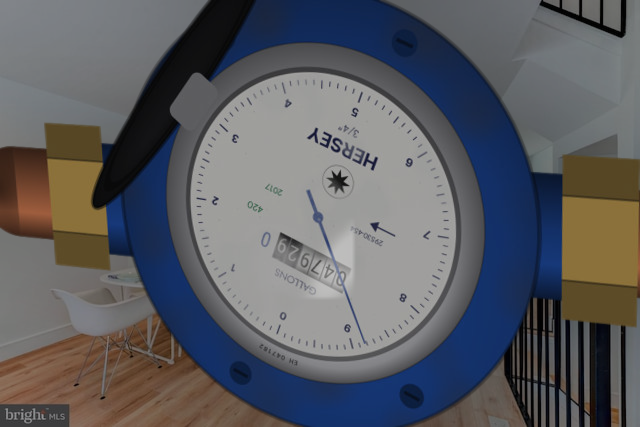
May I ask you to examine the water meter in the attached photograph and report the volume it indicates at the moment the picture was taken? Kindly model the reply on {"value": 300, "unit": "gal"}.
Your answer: {"value": 479288.8, "unit": "gal"}
